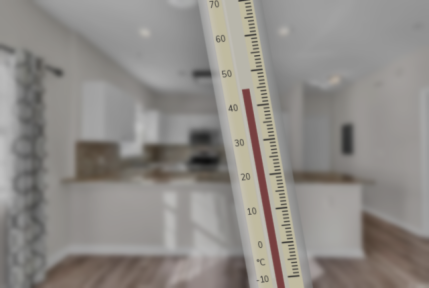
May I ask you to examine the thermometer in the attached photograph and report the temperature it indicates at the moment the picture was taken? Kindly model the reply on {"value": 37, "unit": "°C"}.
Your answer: {"value": 45, "unit": "°C"}
